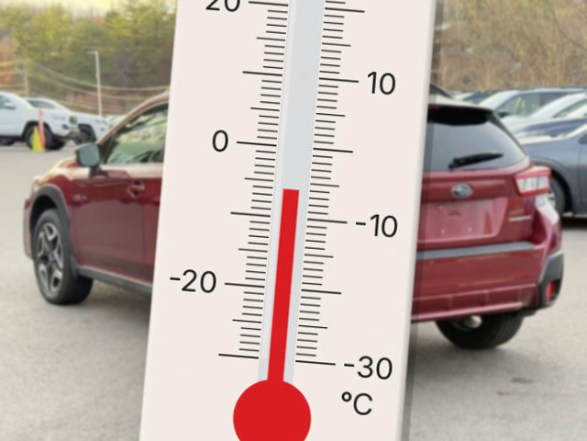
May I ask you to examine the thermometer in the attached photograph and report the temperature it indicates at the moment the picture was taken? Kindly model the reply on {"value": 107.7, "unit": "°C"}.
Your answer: {"value": -6, "unit": "°C"}
